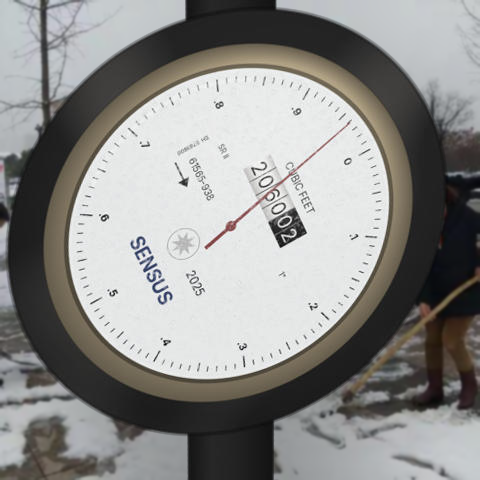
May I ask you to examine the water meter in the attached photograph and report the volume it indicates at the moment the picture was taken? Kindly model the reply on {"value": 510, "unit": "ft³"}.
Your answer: {"value": 206001.96, "unit": "ft³"}
